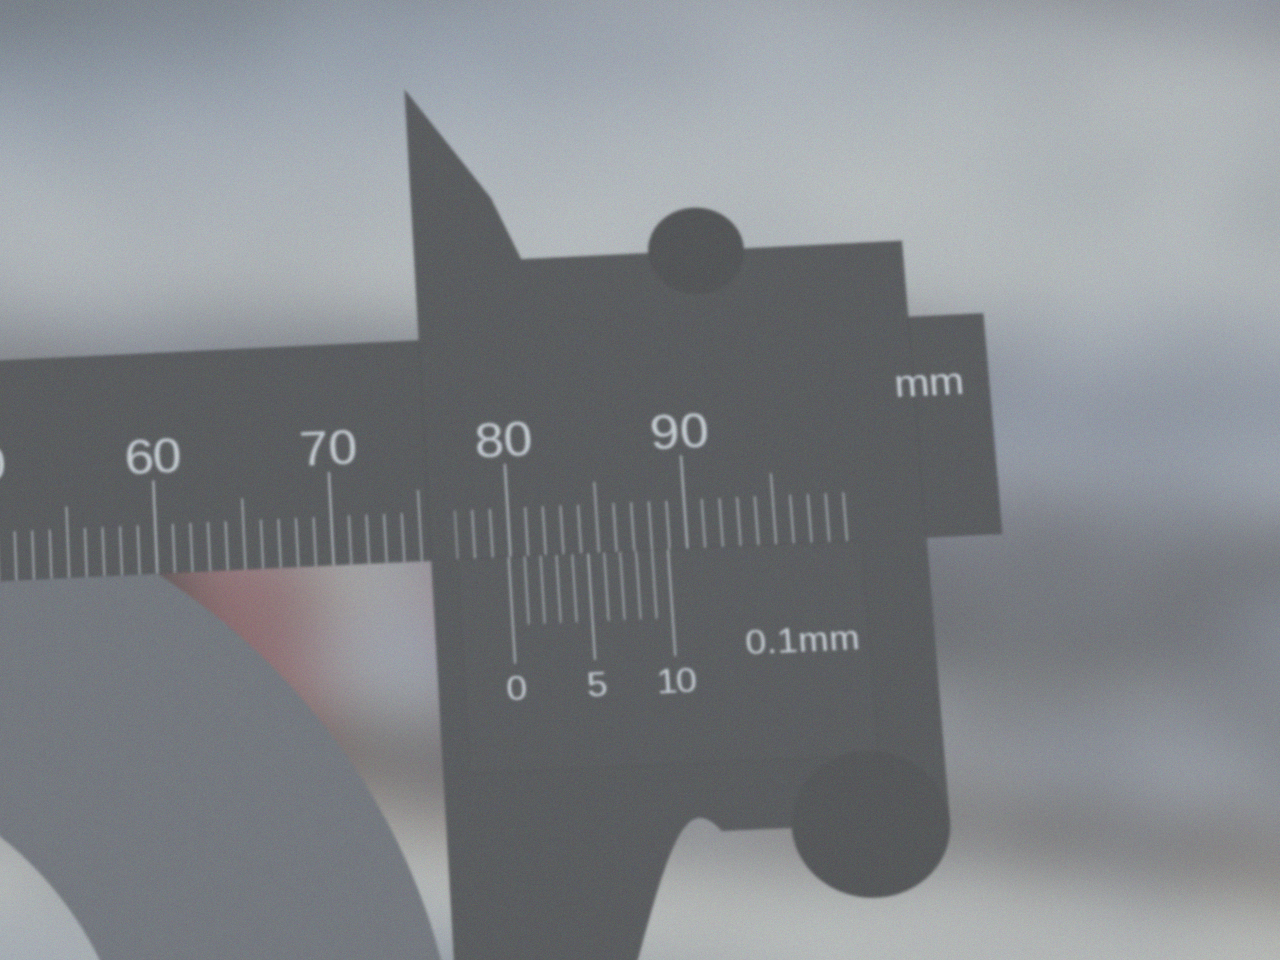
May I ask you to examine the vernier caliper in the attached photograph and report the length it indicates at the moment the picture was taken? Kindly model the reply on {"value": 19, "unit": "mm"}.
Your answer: {"value": 79.9, "unit": "mm"}
